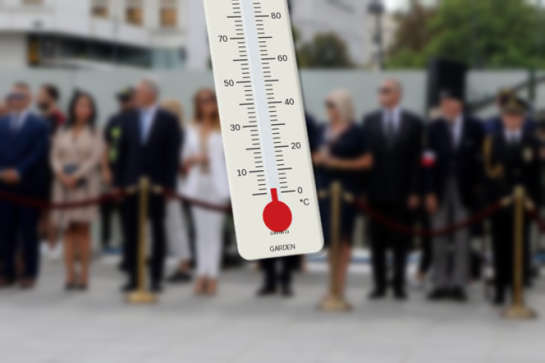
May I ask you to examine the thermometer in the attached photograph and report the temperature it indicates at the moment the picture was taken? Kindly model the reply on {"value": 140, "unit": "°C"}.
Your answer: {"value": 2, "unit": "°C"}
